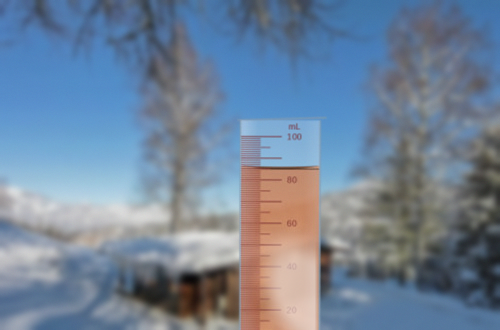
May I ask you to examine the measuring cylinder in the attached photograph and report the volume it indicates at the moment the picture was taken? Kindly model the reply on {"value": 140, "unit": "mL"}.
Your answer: {"value": 85, "unit": "mL"}
